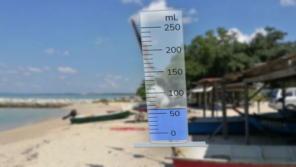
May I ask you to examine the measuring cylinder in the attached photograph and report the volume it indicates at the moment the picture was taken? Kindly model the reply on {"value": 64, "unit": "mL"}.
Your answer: {"value": 60, "unit": "mL"}
